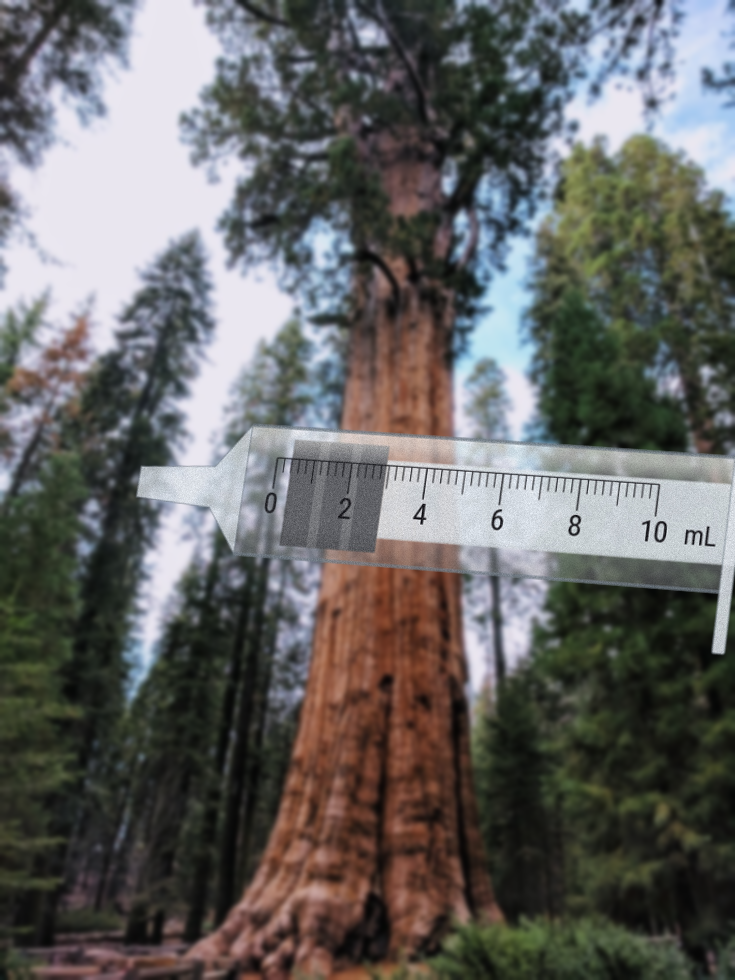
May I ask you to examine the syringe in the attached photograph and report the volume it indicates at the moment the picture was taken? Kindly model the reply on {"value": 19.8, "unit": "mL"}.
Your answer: {"value": 0.4, "unit": "mL"}
